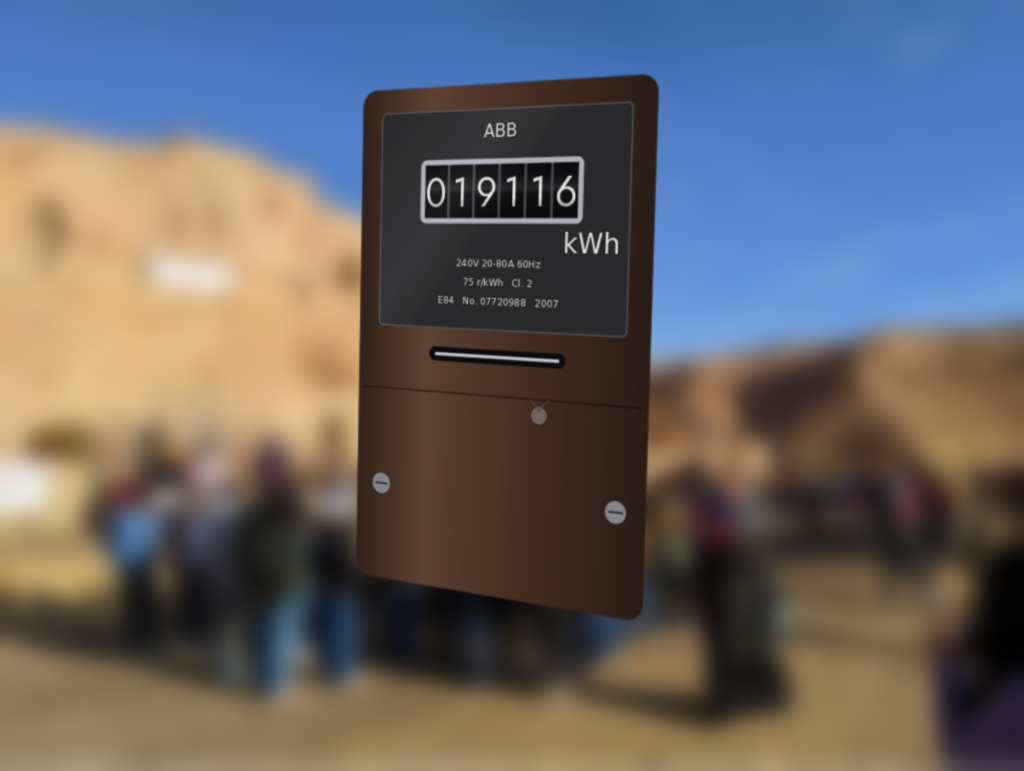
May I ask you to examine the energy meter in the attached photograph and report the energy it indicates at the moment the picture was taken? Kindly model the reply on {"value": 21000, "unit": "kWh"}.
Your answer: {"value": 19116, "unit": "kWh"}
